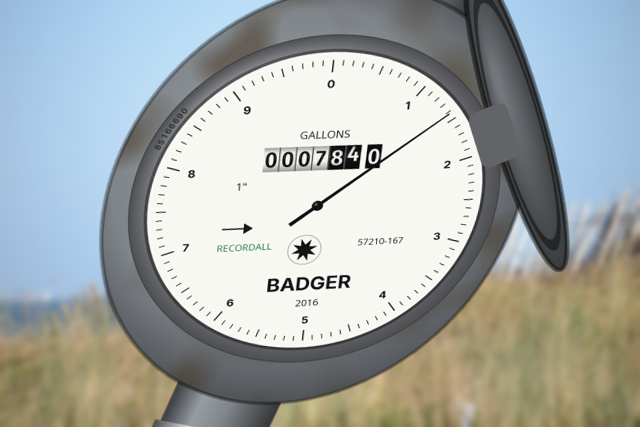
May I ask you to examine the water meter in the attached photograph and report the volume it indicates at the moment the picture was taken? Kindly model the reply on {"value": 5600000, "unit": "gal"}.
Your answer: {"value": 7841.4, "unit": "gal"}
